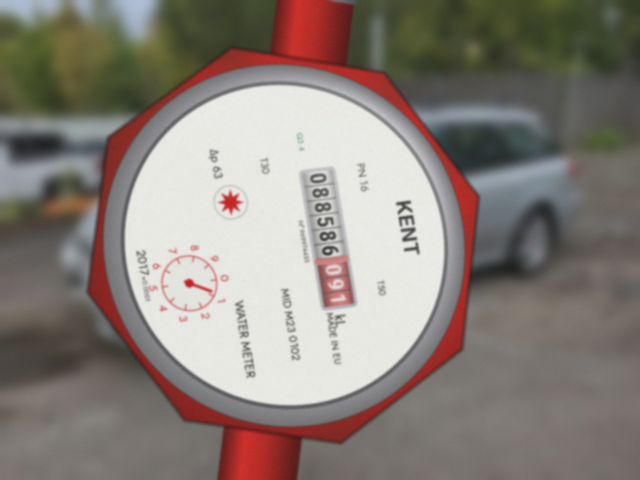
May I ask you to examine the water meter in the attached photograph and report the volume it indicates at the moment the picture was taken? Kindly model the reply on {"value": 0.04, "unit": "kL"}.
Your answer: {"value": 88586.0910, "unit": "kL"}
